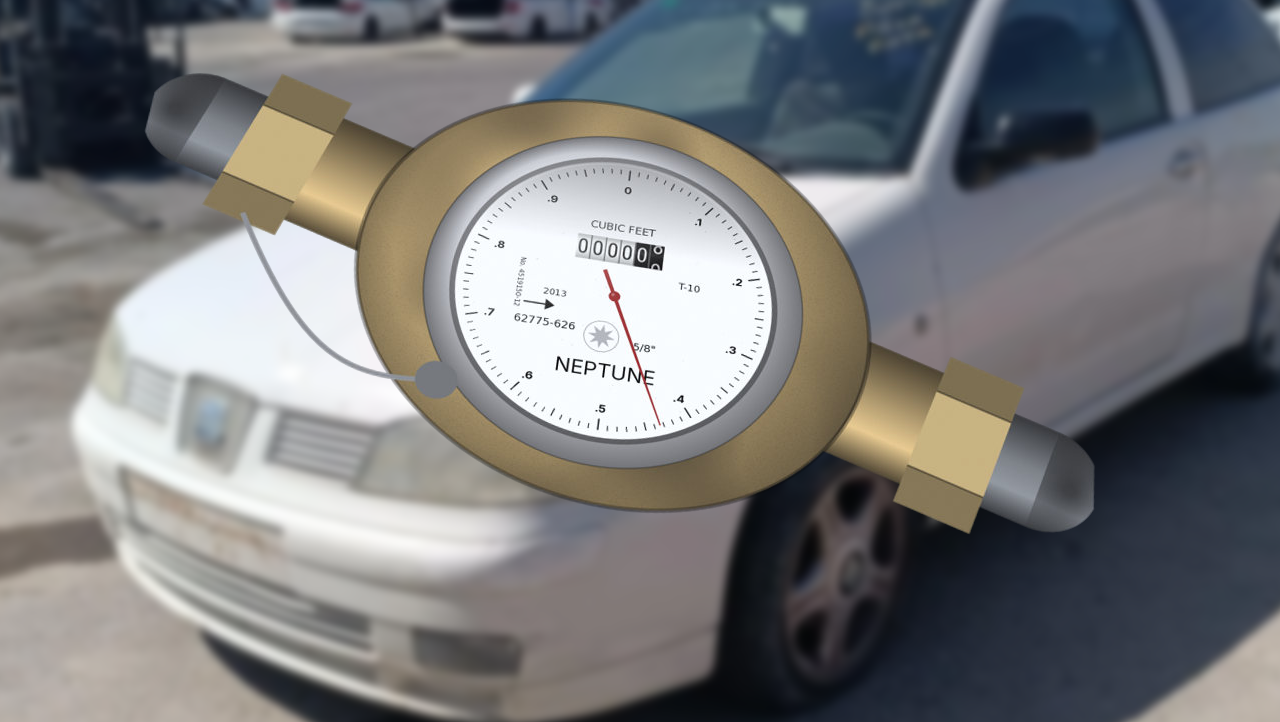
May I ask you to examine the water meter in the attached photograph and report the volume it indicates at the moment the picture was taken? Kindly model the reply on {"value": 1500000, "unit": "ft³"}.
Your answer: {"value": 8.43, "unit": "ft³"}
